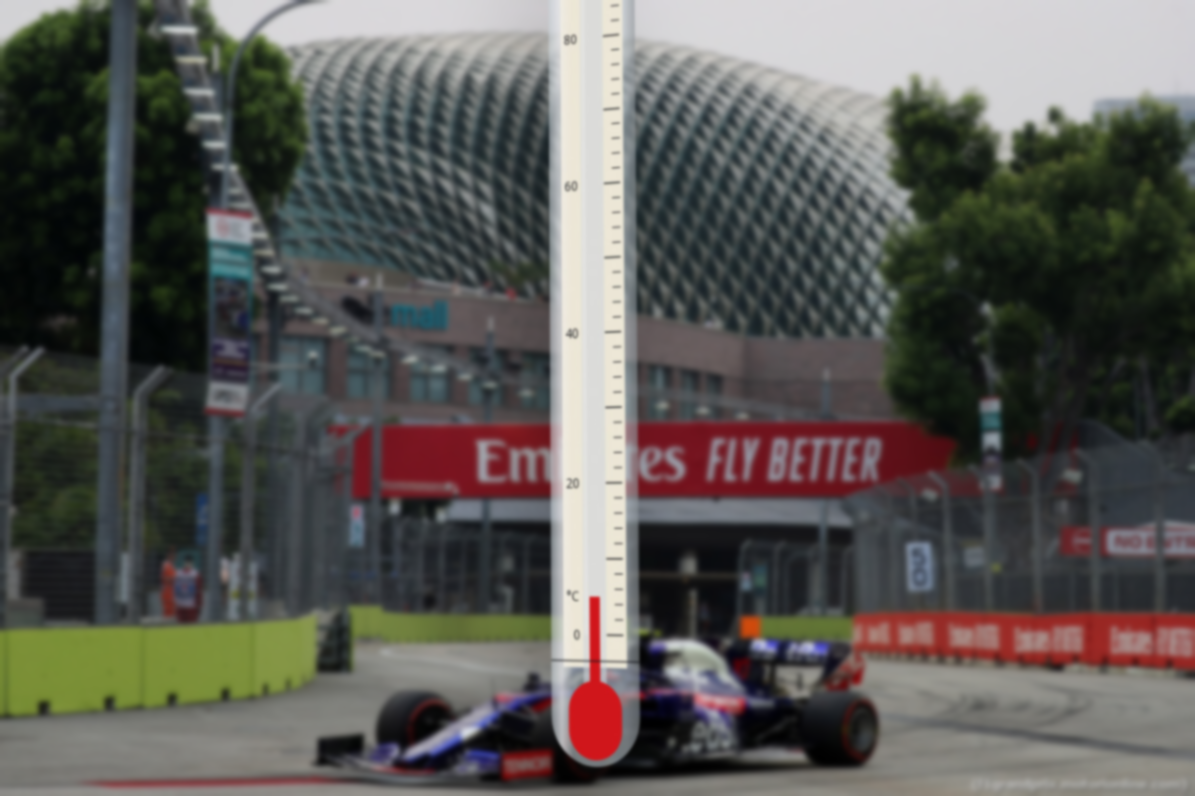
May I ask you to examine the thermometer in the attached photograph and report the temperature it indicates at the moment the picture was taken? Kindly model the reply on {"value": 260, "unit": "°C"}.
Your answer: {"value": 5, "unit": "°C"}
